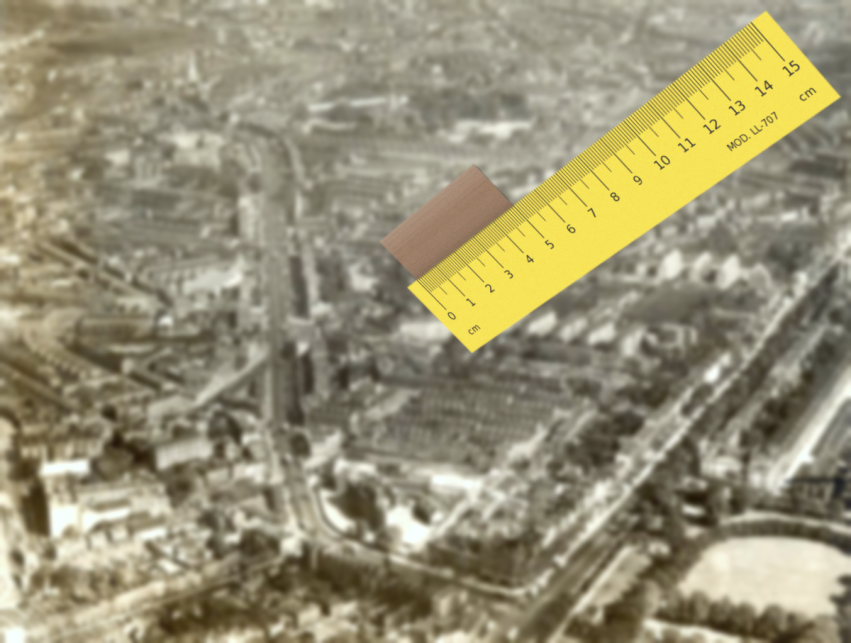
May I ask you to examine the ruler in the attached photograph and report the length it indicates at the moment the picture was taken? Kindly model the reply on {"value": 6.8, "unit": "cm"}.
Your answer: {"value": 5, "unit": "cm"}
